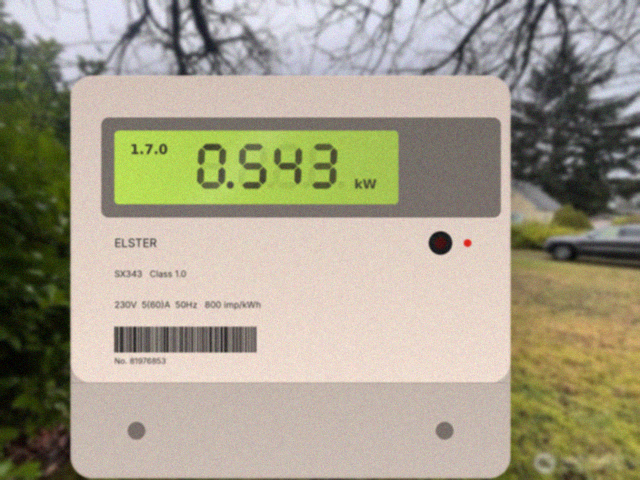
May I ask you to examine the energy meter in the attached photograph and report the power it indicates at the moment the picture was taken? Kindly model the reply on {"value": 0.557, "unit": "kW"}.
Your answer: {"value": 0.543, "unit": "kW"}
